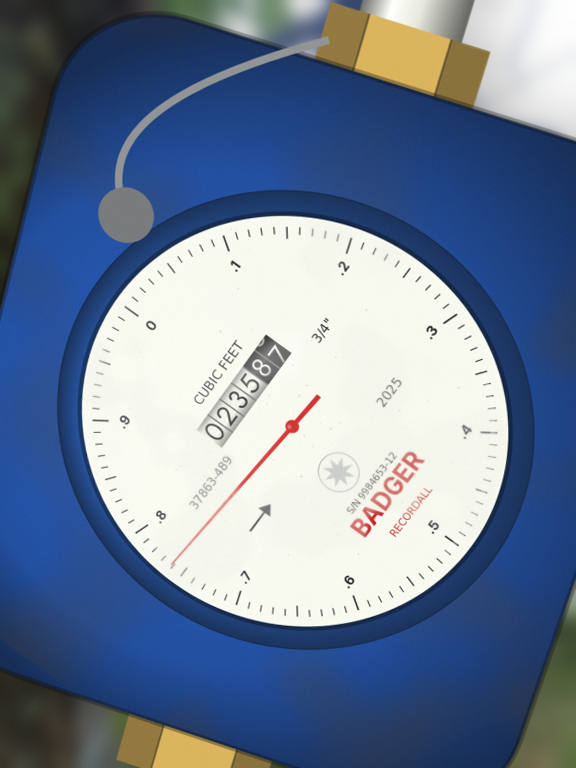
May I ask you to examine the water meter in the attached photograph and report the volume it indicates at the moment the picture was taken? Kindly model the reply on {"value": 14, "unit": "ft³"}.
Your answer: {"value": 23586.76, "unit": "ft³"}
